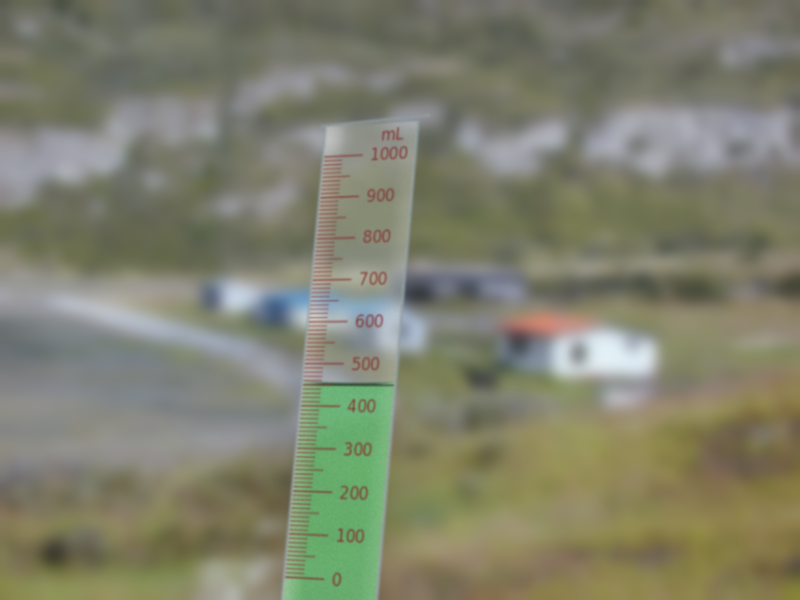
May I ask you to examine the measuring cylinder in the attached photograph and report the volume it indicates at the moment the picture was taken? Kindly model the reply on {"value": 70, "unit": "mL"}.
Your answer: {"value": 450, "unit": "mL"}
